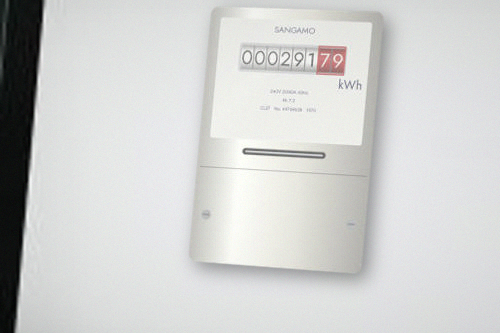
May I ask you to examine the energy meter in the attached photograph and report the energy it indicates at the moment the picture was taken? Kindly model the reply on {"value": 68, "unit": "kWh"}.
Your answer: {"value": 291.79, "unit": "kWh"}
